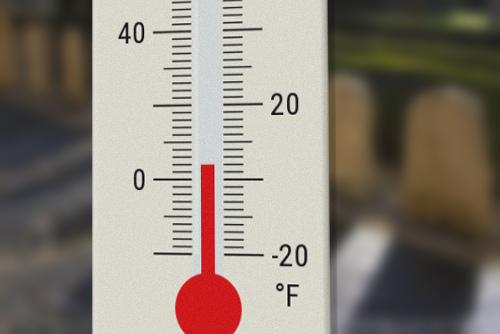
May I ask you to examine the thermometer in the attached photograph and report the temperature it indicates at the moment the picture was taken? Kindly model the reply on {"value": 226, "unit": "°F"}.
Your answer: {"value": 4, "unit": "°F"}
